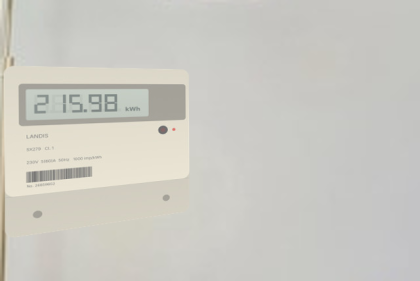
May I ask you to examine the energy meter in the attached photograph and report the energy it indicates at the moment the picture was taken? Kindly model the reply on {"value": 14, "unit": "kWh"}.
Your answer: {"value": 215.98, "unit": "kWh"}
